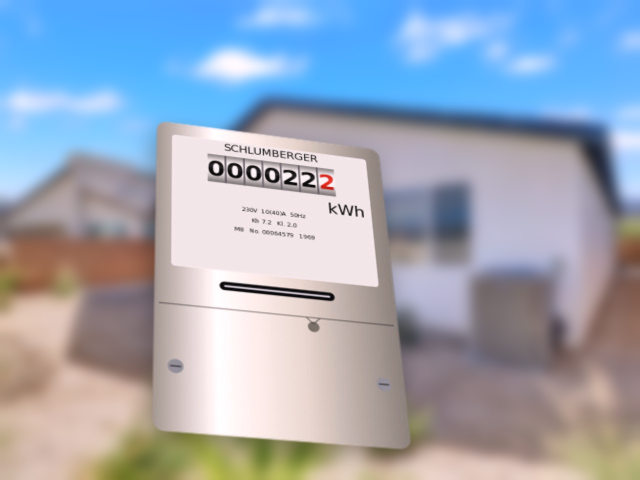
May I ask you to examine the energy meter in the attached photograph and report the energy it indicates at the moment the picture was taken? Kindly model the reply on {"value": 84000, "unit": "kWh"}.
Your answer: {"value": 22.2, "unit": "kWh"}
